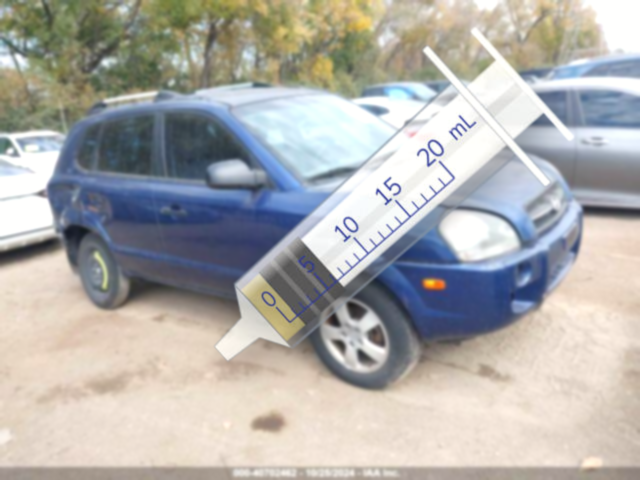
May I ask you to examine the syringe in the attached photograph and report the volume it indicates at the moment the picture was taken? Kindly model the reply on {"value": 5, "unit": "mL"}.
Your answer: {"value": 1, "unit": "mL"}
